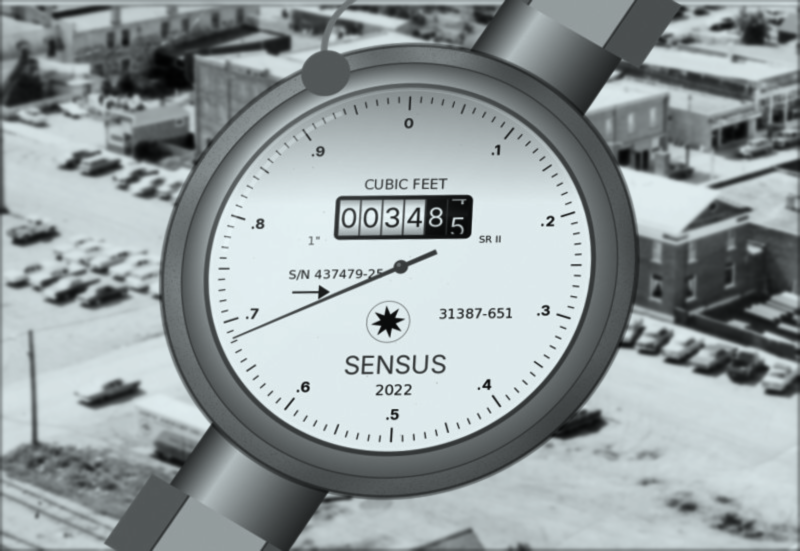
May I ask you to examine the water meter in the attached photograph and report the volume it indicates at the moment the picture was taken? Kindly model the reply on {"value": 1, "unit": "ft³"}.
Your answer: {"value": 3484.68, "unit": "ft³"}
